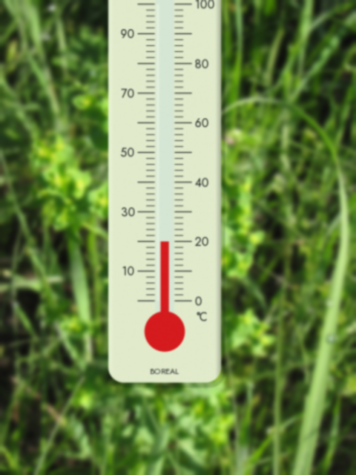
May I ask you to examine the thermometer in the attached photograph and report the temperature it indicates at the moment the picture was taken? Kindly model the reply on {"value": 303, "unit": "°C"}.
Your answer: {"value": 20, "unit": "°C"}
